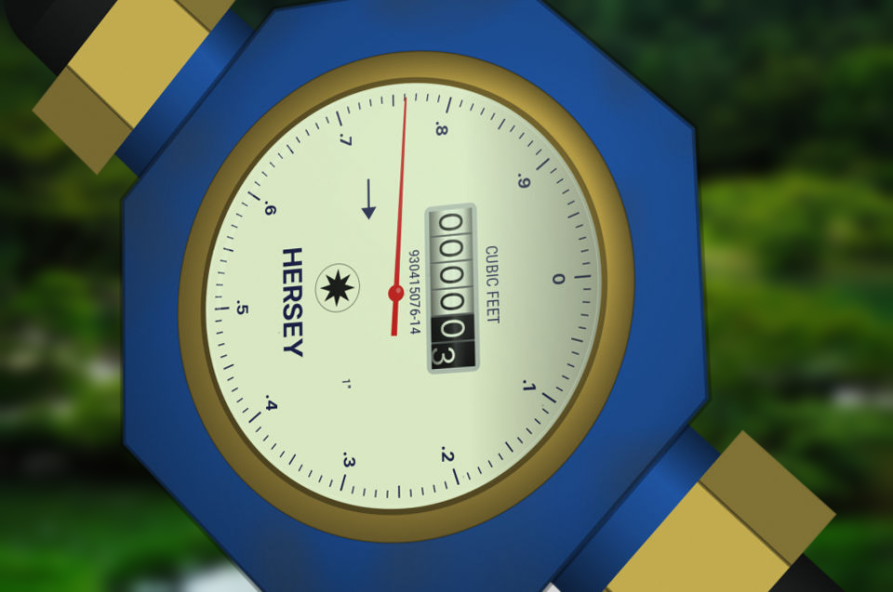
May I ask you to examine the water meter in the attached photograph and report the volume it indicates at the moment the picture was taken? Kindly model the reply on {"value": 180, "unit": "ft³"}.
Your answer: {"value": 2.76, "unit": "ft³"}
